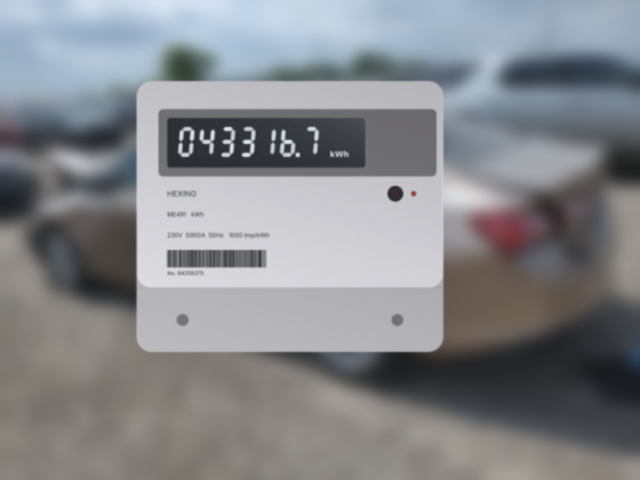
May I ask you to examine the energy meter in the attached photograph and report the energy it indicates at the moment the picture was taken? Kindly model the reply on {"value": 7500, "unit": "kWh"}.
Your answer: {"value": 43316.7, "unit": "kWh"}
